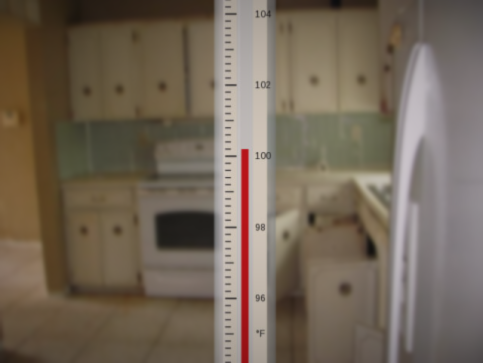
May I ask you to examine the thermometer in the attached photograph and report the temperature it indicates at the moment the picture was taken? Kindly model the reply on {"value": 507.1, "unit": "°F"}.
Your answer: {"value": 100.2, "unit": "°F"}
